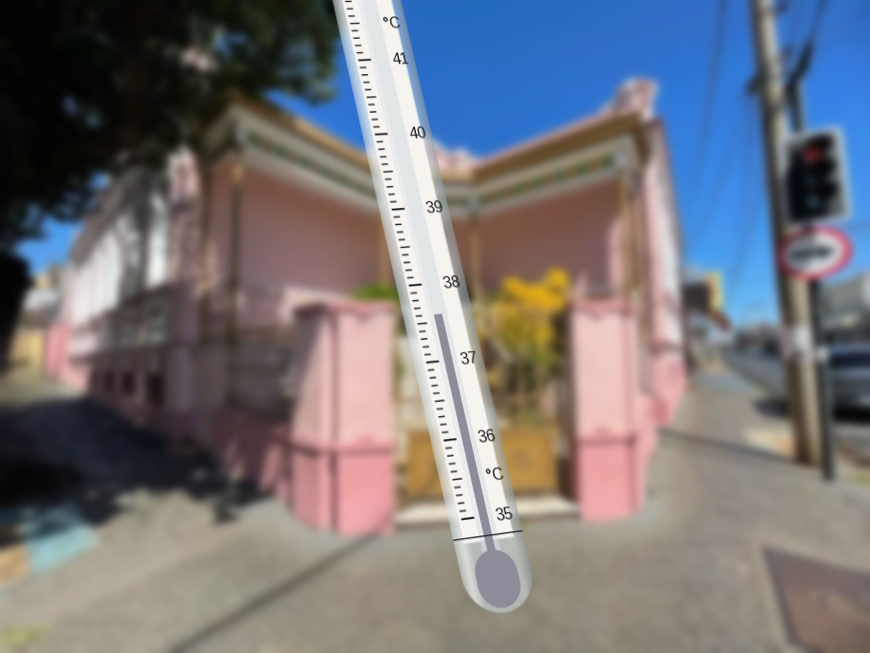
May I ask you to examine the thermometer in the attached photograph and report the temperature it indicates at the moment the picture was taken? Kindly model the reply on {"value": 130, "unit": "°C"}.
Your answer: {"value": 37.6, "unit": "°C"}
